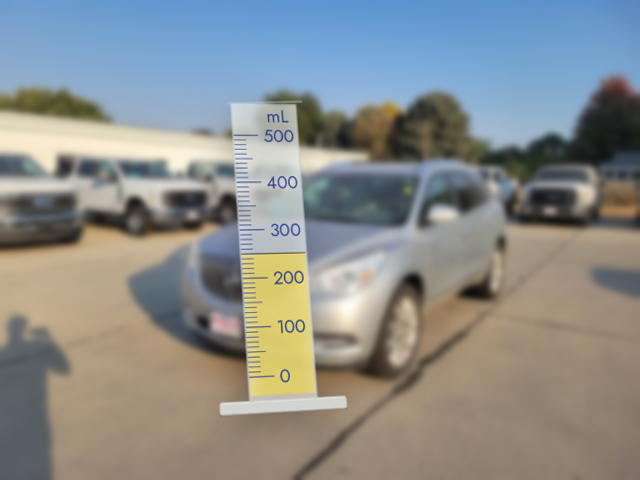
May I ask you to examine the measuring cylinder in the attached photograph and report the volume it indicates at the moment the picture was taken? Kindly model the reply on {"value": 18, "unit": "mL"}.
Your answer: {"value": 250, "unit": "mL"}
